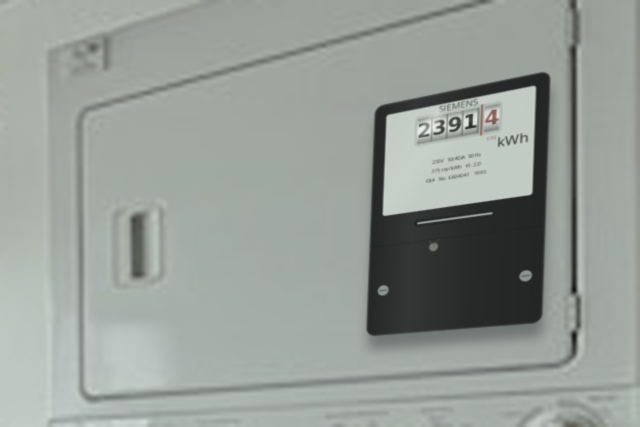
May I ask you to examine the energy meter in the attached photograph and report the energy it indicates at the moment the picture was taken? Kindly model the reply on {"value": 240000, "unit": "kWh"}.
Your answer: {"value": 2391.4, "unit": "kWh"}
